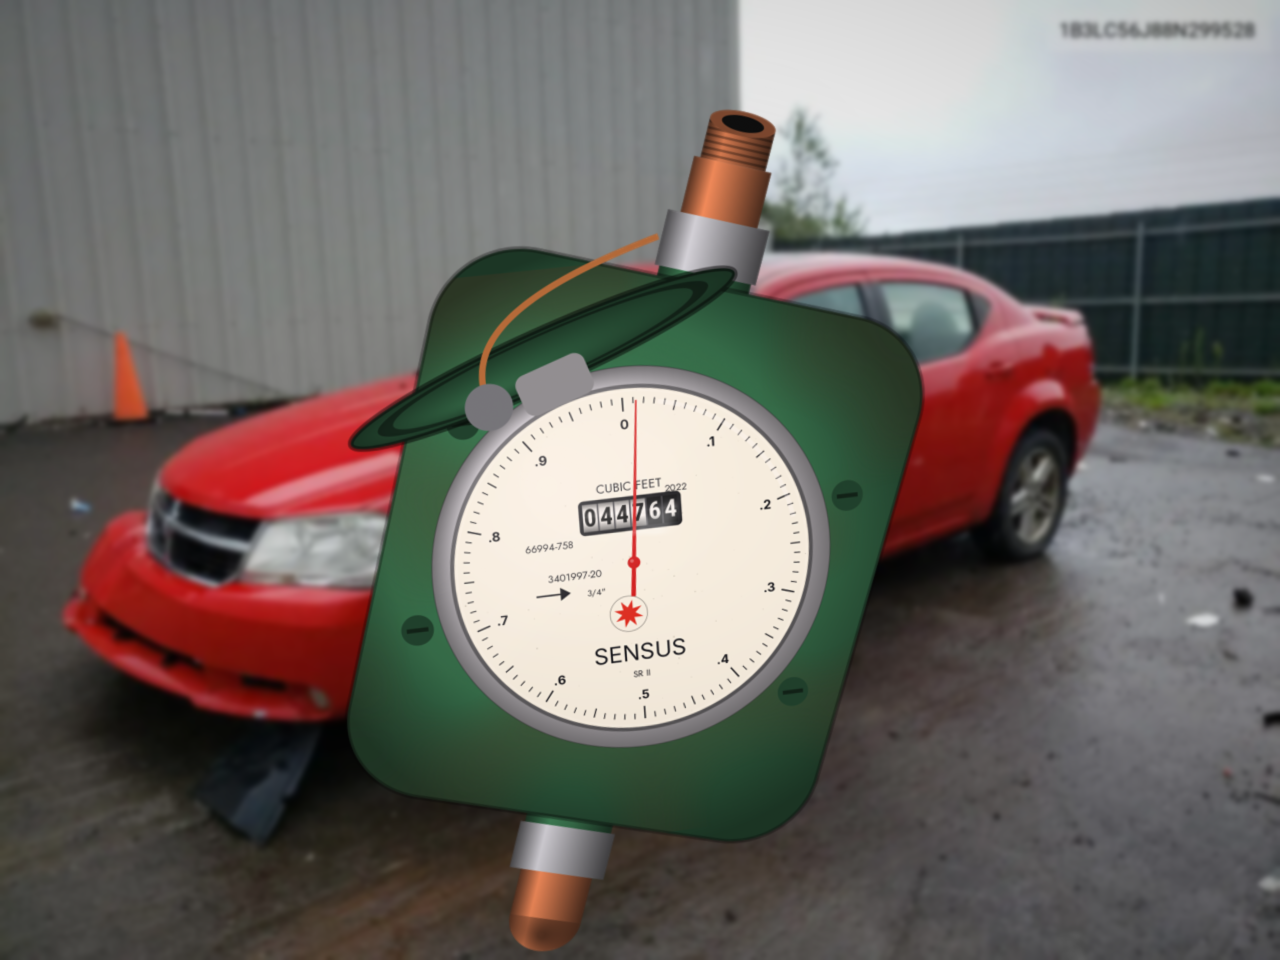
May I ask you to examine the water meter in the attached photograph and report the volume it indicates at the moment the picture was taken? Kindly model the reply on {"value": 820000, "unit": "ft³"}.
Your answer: {"value": 44764.01, "unit": "ft³"}
